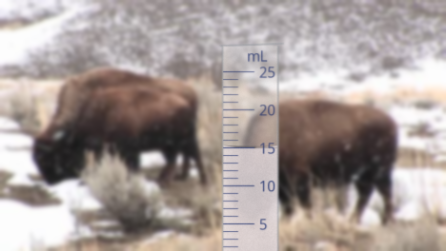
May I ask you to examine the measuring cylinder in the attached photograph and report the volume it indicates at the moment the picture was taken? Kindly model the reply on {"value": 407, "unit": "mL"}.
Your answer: {"value": 15, "unit": "mL"}
